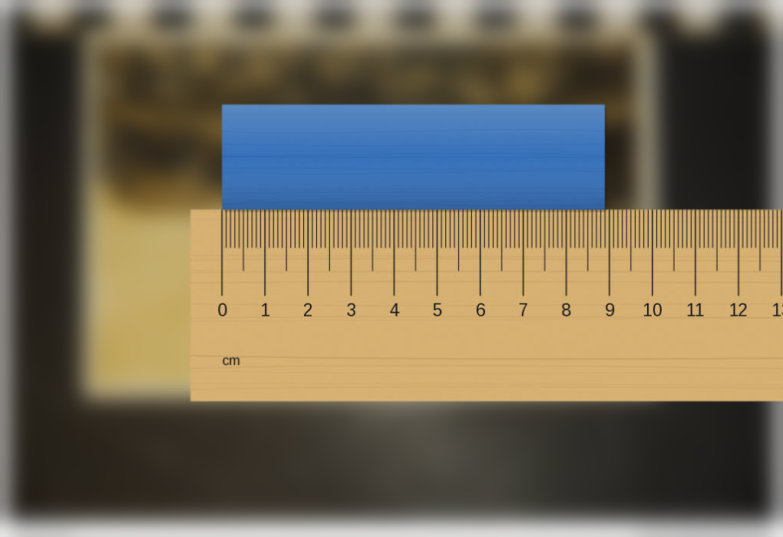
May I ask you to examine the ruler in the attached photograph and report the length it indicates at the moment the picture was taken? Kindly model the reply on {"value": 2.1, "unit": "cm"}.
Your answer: {"value": 8.9, "unit": "cm"}
